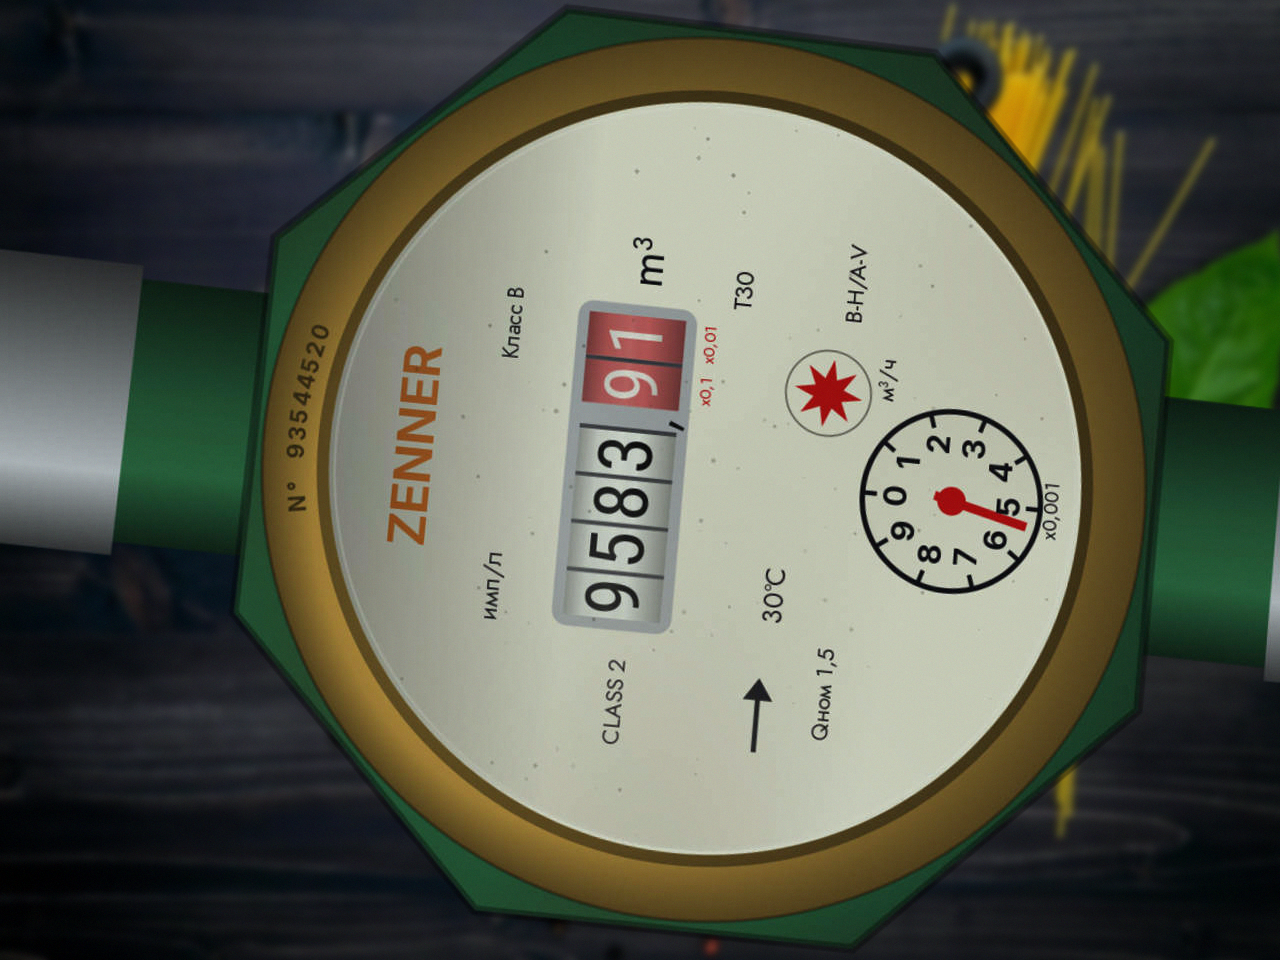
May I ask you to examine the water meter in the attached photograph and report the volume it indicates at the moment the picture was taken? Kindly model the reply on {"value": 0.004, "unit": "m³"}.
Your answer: {"value": 9583.915, "unit": "m³"}
